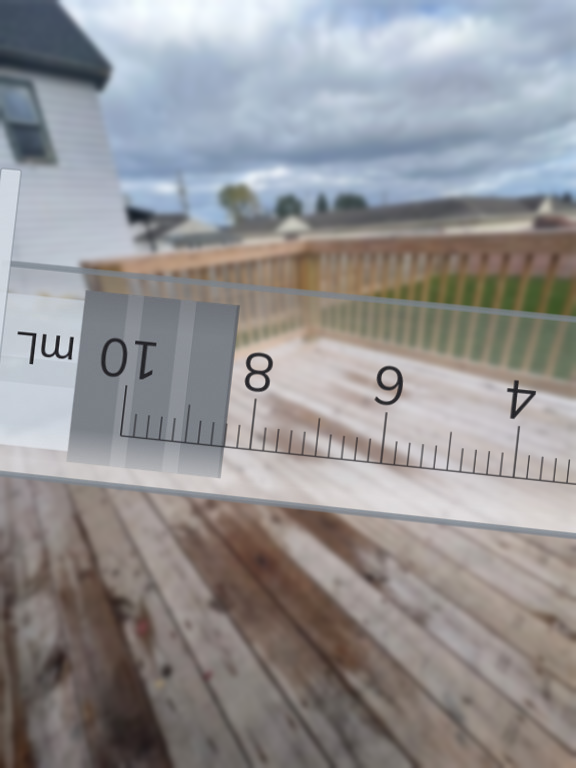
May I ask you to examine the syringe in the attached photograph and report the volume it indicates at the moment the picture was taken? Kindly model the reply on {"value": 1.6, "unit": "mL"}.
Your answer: {"value": 8.4, "unit": "mL"}
